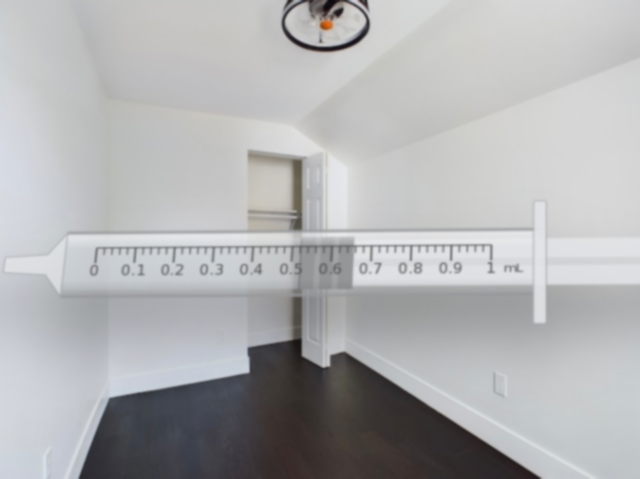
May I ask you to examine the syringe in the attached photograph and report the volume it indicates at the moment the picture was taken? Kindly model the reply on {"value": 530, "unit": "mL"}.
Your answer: {"value": 0.52, "unit": "mL"}
